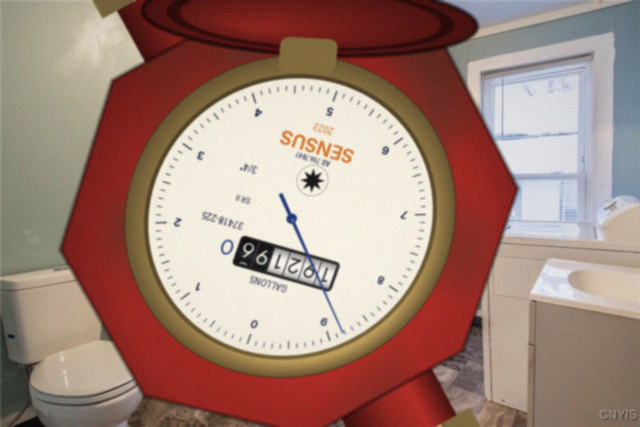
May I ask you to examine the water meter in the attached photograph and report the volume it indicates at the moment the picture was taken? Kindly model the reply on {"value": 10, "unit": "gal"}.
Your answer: {"value": 1921958.8, "unit": "gal"}
